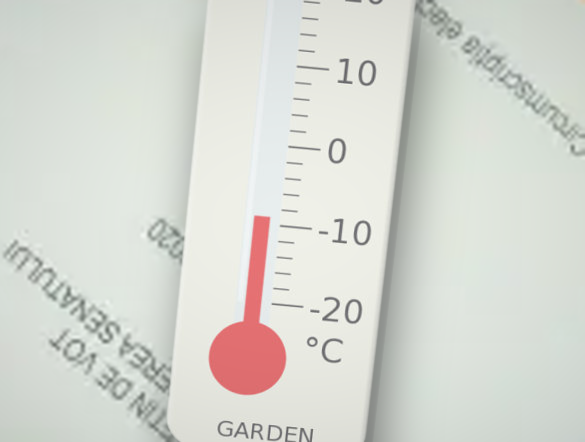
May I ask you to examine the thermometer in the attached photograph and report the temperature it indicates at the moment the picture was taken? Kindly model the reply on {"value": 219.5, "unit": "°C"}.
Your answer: {"value": -9, "unit": "°C"}
